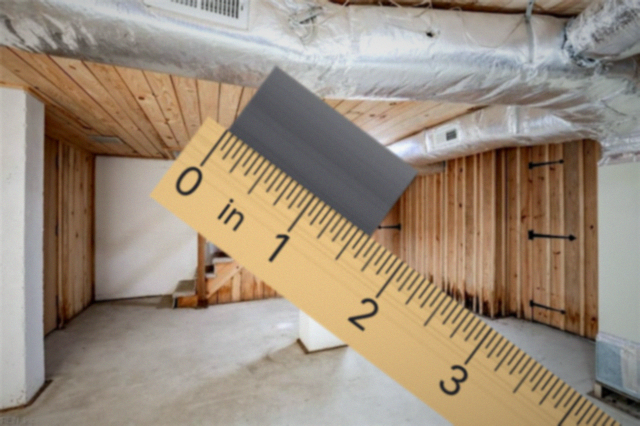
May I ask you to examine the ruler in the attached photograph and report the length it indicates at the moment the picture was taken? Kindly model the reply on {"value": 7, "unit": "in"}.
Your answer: {"value": 1.625, "unit": "in"}
